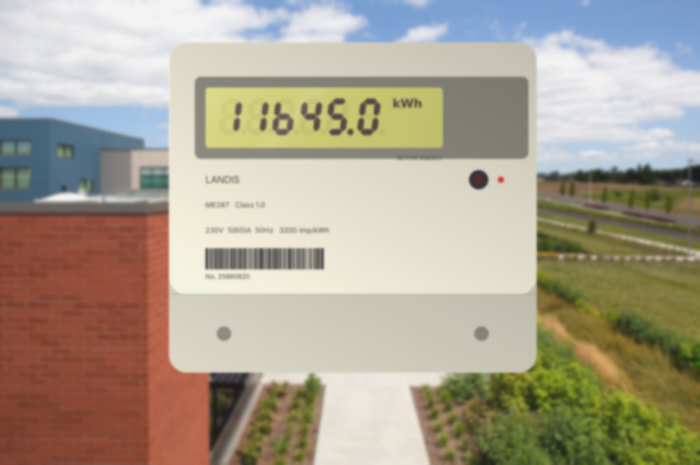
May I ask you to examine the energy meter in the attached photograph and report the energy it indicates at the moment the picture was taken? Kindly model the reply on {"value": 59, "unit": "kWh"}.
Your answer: {"value": 11645.0, "unit": "kWh"}
